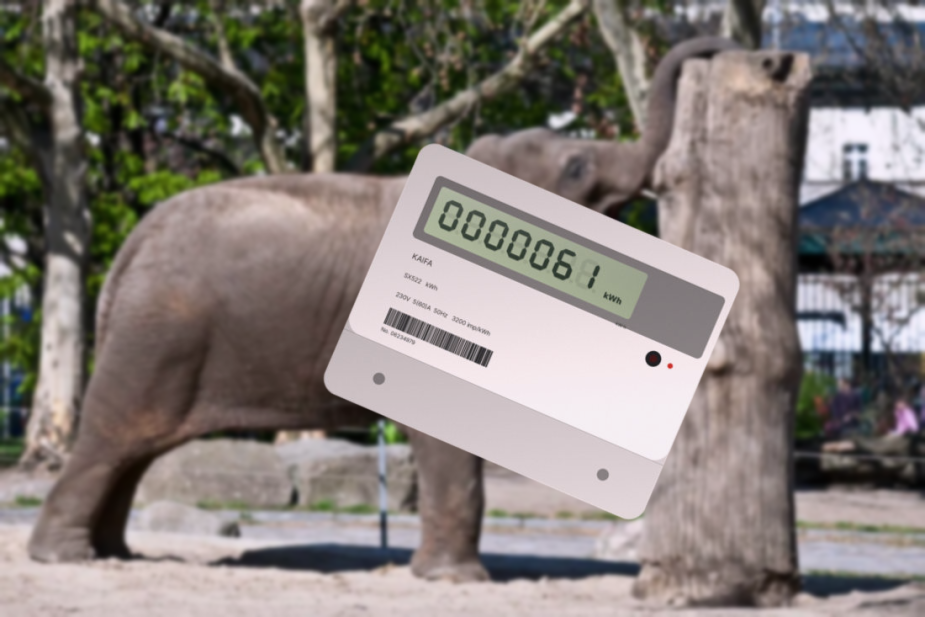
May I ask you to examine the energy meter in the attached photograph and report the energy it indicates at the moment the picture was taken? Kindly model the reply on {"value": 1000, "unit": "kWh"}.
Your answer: {"value": 61, "unit": "kWh"}
